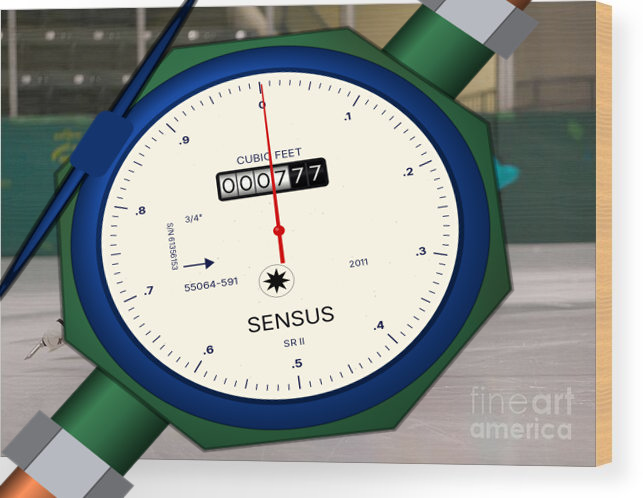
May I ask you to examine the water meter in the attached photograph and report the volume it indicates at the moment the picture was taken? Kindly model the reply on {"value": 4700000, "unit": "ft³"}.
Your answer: {"value": 777.00, "unit": "ft³"}
